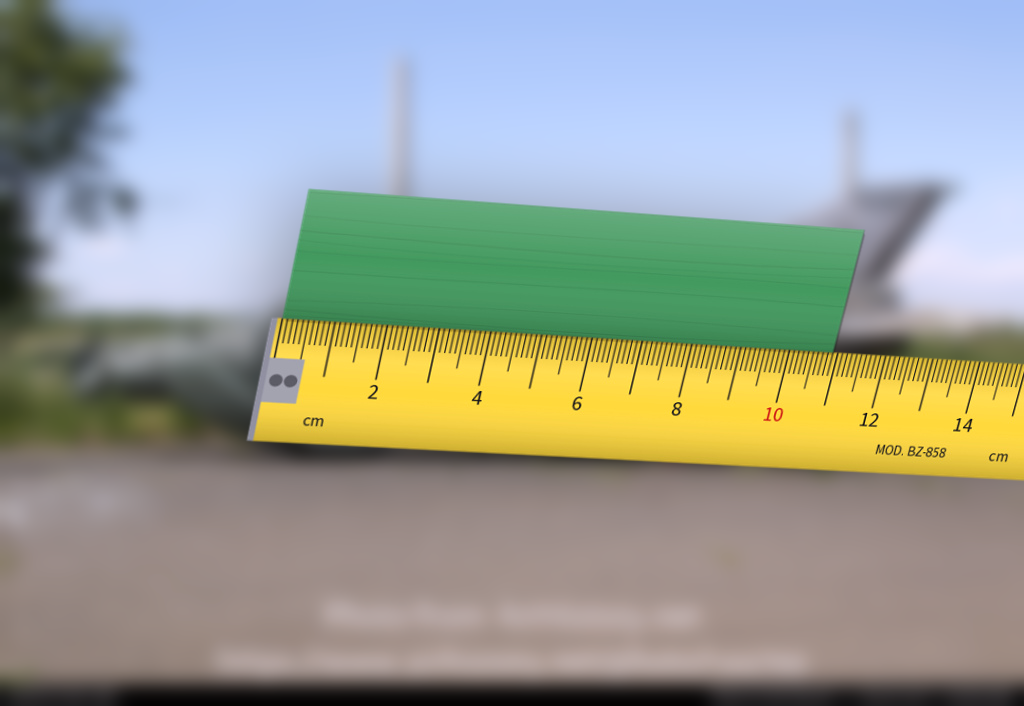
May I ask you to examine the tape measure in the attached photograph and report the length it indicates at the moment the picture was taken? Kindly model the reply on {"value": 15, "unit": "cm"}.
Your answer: {"value": 10.9, "unit": "cm"}
